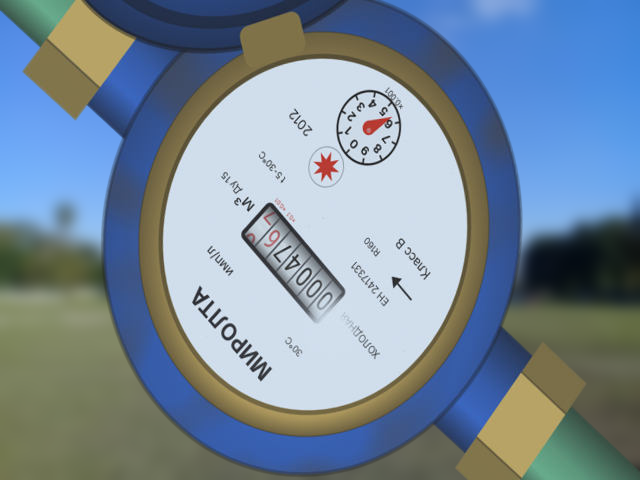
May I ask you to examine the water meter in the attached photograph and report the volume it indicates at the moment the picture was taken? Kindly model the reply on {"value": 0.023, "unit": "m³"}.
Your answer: {"value": 47.665, "unit": "m³"}
